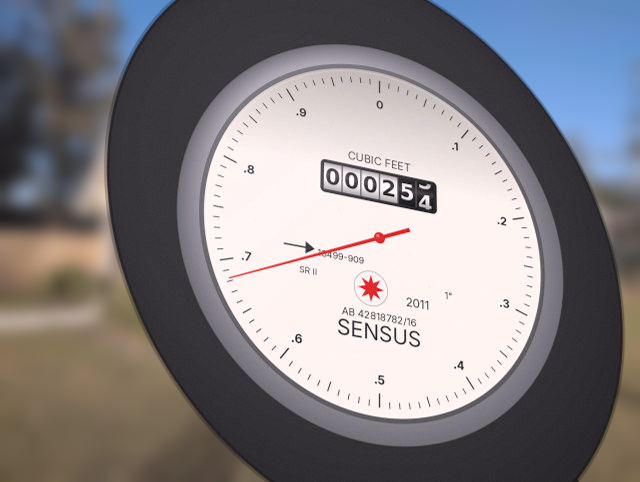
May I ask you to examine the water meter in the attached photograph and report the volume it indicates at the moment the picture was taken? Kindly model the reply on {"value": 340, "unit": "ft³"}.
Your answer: {"value": 253.68, "unit": "ft³"}
